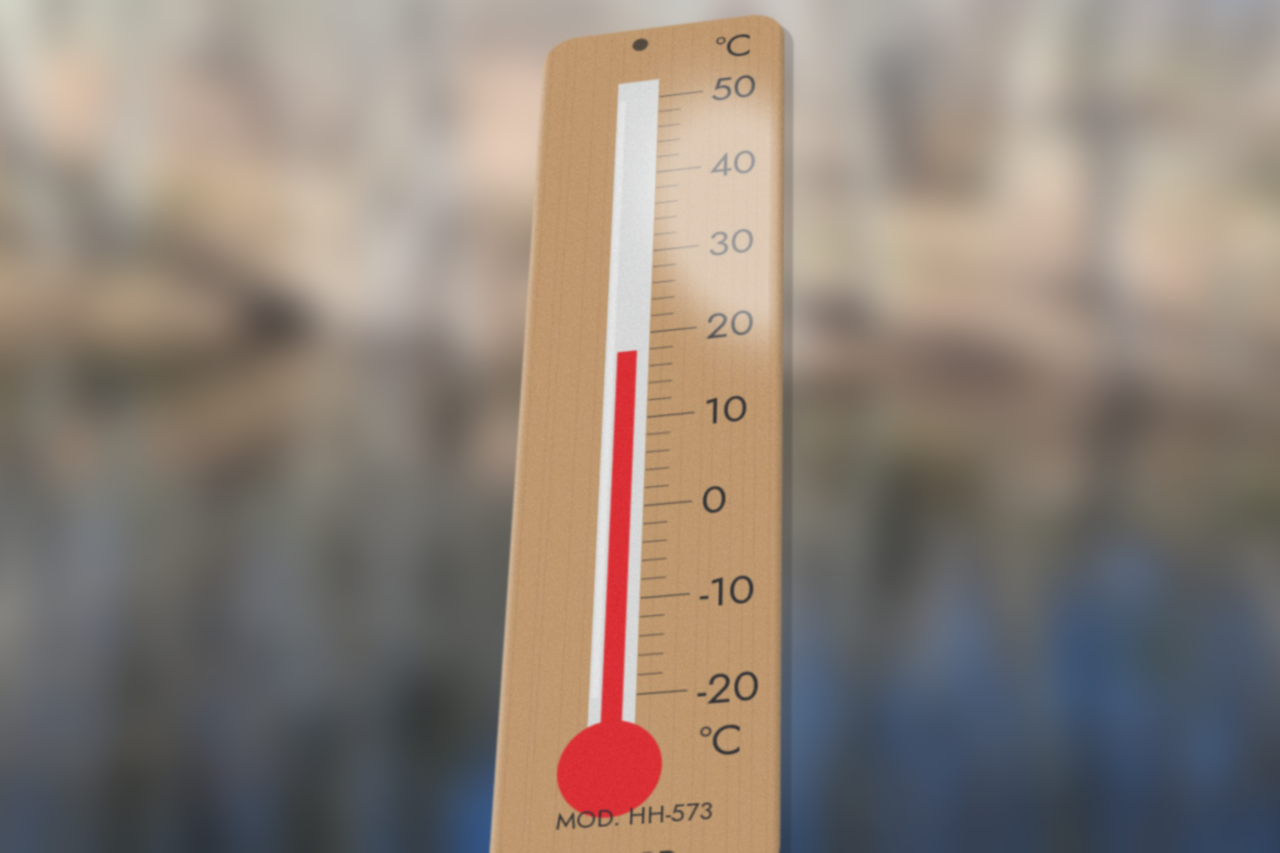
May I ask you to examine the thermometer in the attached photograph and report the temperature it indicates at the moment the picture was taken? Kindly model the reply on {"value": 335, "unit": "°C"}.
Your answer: {"value": 18, "unit": "°C"}
